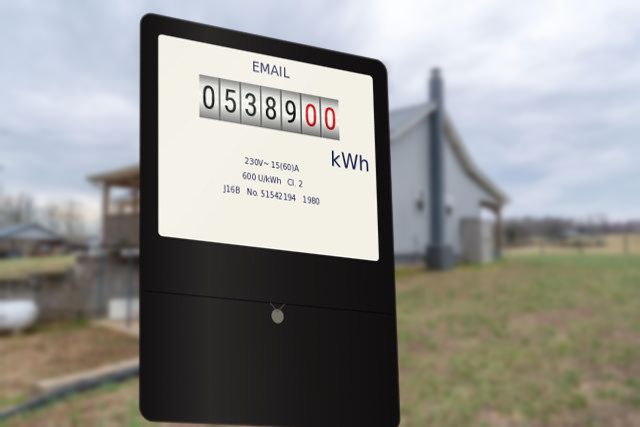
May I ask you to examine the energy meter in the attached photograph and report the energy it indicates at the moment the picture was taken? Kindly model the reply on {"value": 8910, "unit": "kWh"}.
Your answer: {"value": 5389.00, "unit": "kWh"}
